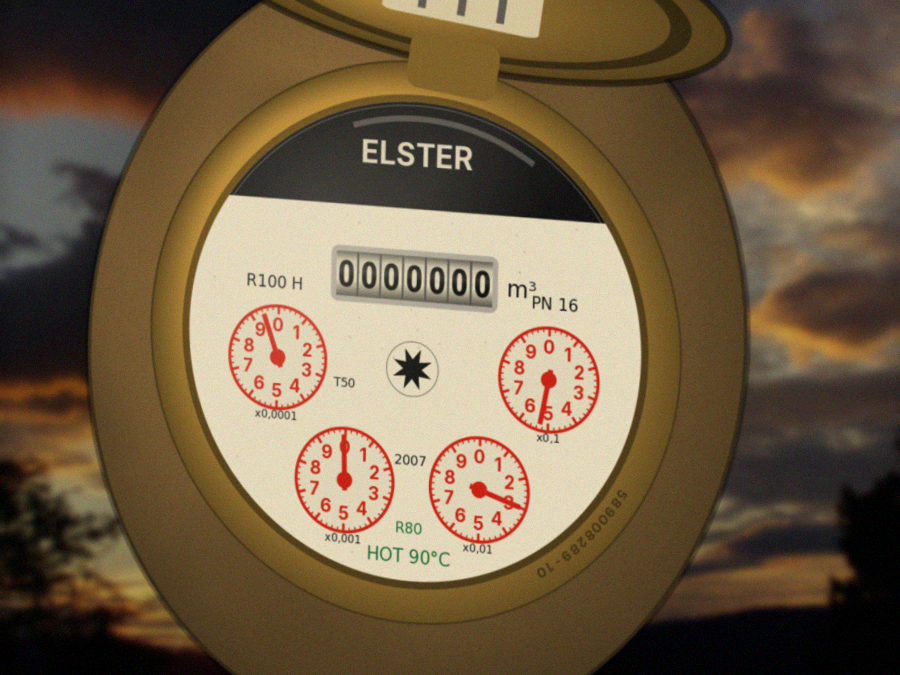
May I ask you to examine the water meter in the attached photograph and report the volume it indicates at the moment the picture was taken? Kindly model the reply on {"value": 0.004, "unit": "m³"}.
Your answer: {"value": 0.5299, "unit": "m³"}
